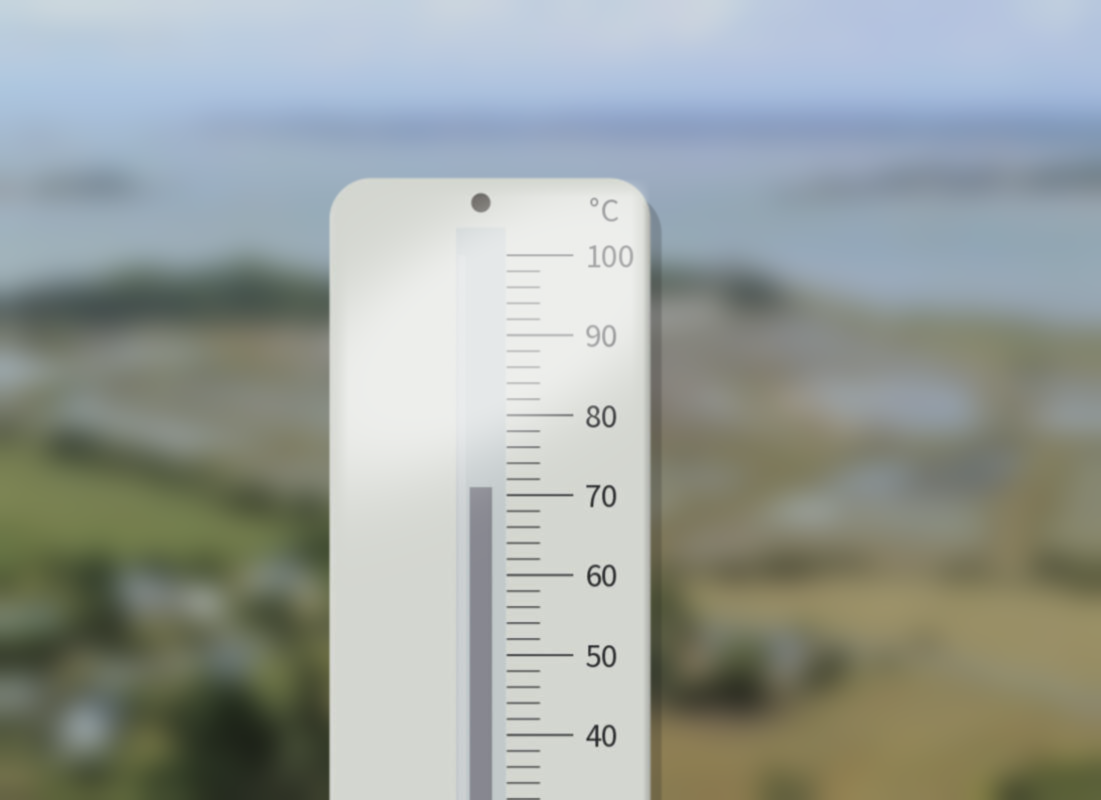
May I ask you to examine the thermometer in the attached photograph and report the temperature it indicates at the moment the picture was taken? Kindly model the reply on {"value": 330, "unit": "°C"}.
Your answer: {"value": 71, "unit": "°C"}
